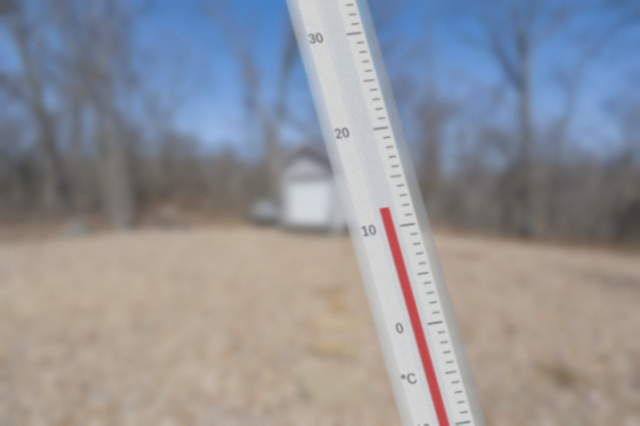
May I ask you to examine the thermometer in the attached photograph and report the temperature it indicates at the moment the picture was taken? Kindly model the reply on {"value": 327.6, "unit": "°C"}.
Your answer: {"value": 12, "unit": "°C"}
